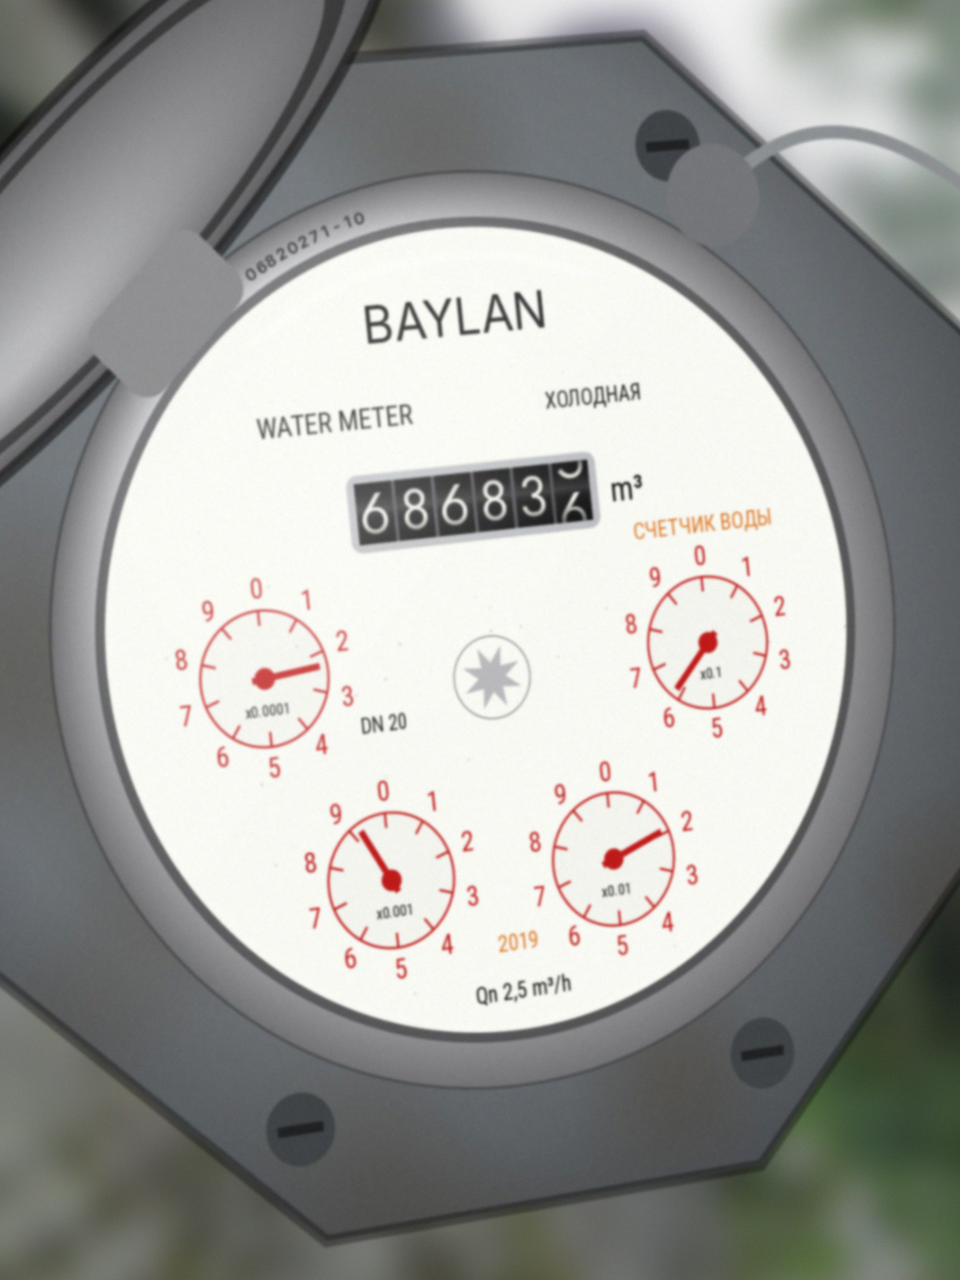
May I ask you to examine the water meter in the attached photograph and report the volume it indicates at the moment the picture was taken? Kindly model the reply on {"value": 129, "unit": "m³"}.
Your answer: {"value": 686835.6192, "unit": "m³"}
